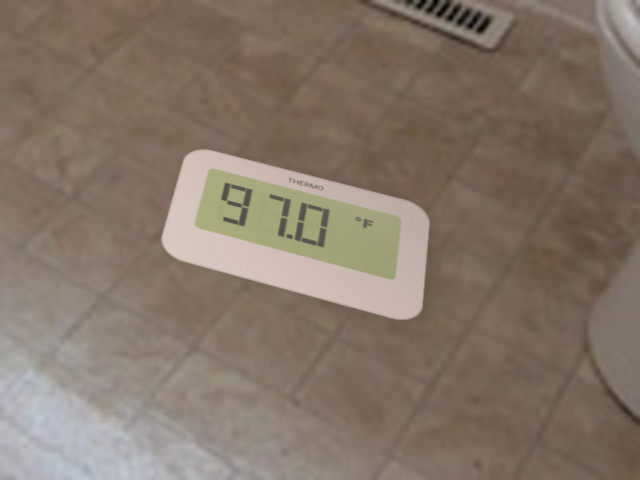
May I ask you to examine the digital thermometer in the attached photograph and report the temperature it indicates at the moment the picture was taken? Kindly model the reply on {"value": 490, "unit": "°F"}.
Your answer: {"value": 97.0, "unit": "°F"}
